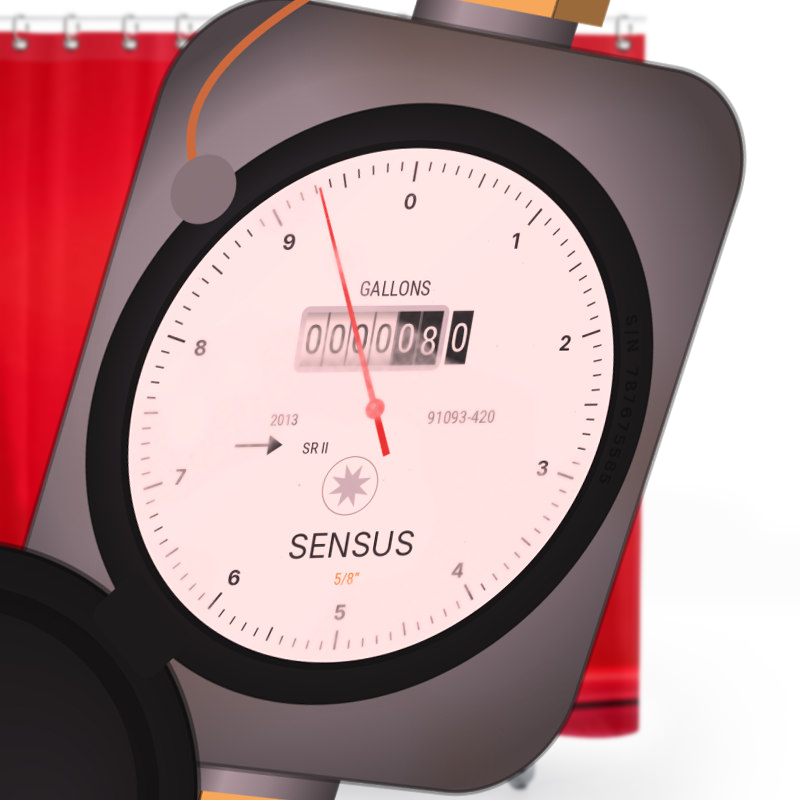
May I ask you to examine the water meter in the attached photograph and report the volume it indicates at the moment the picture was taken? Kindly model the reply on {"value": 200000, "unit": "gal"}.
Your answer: {"value": 79.3, "unit": "gal"}
